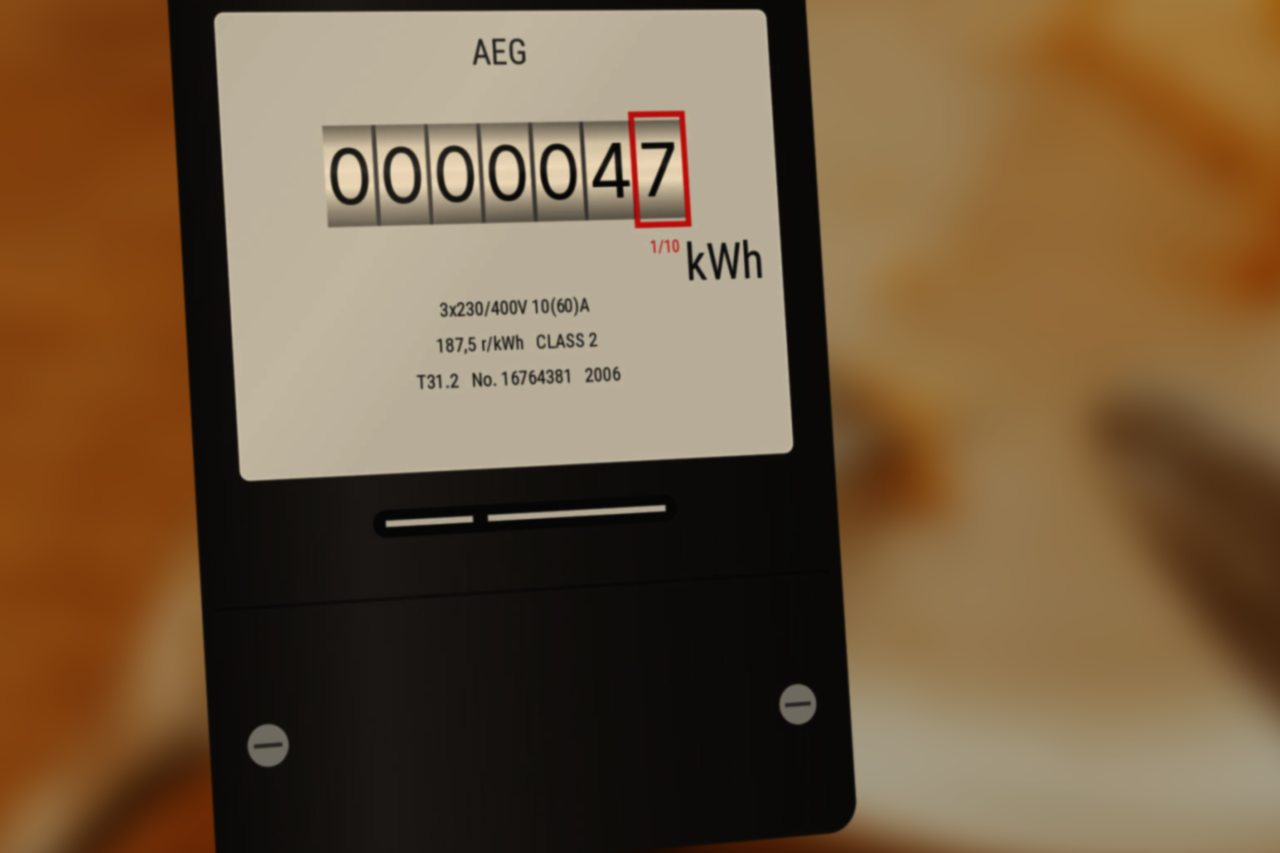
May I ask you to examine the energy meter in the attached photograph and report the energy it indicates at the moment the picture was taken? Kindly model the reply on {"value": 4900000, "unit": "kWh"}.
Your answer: {"value": 4.7, "unit": "kWh"}
